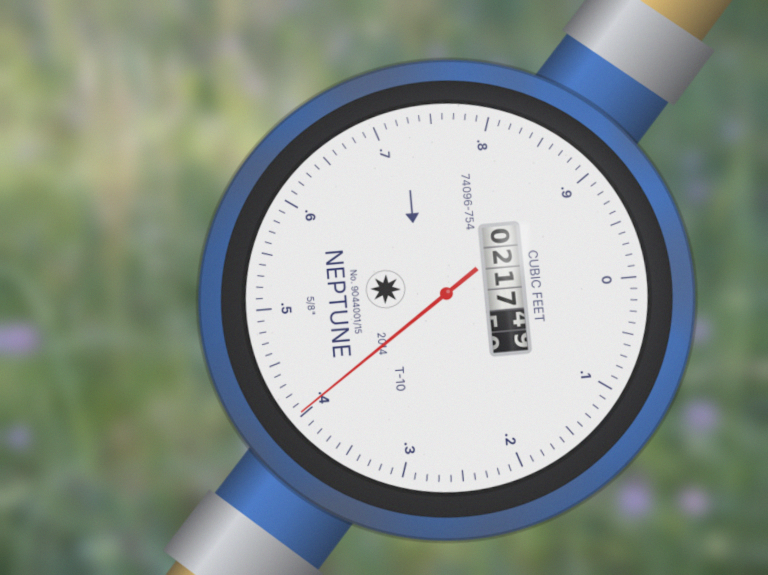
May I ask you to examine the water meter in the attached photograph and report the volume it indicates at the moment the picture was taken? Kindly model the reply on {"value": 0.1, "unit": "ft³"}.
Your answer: {"value": 21749.40, "unit": "ft³"}
